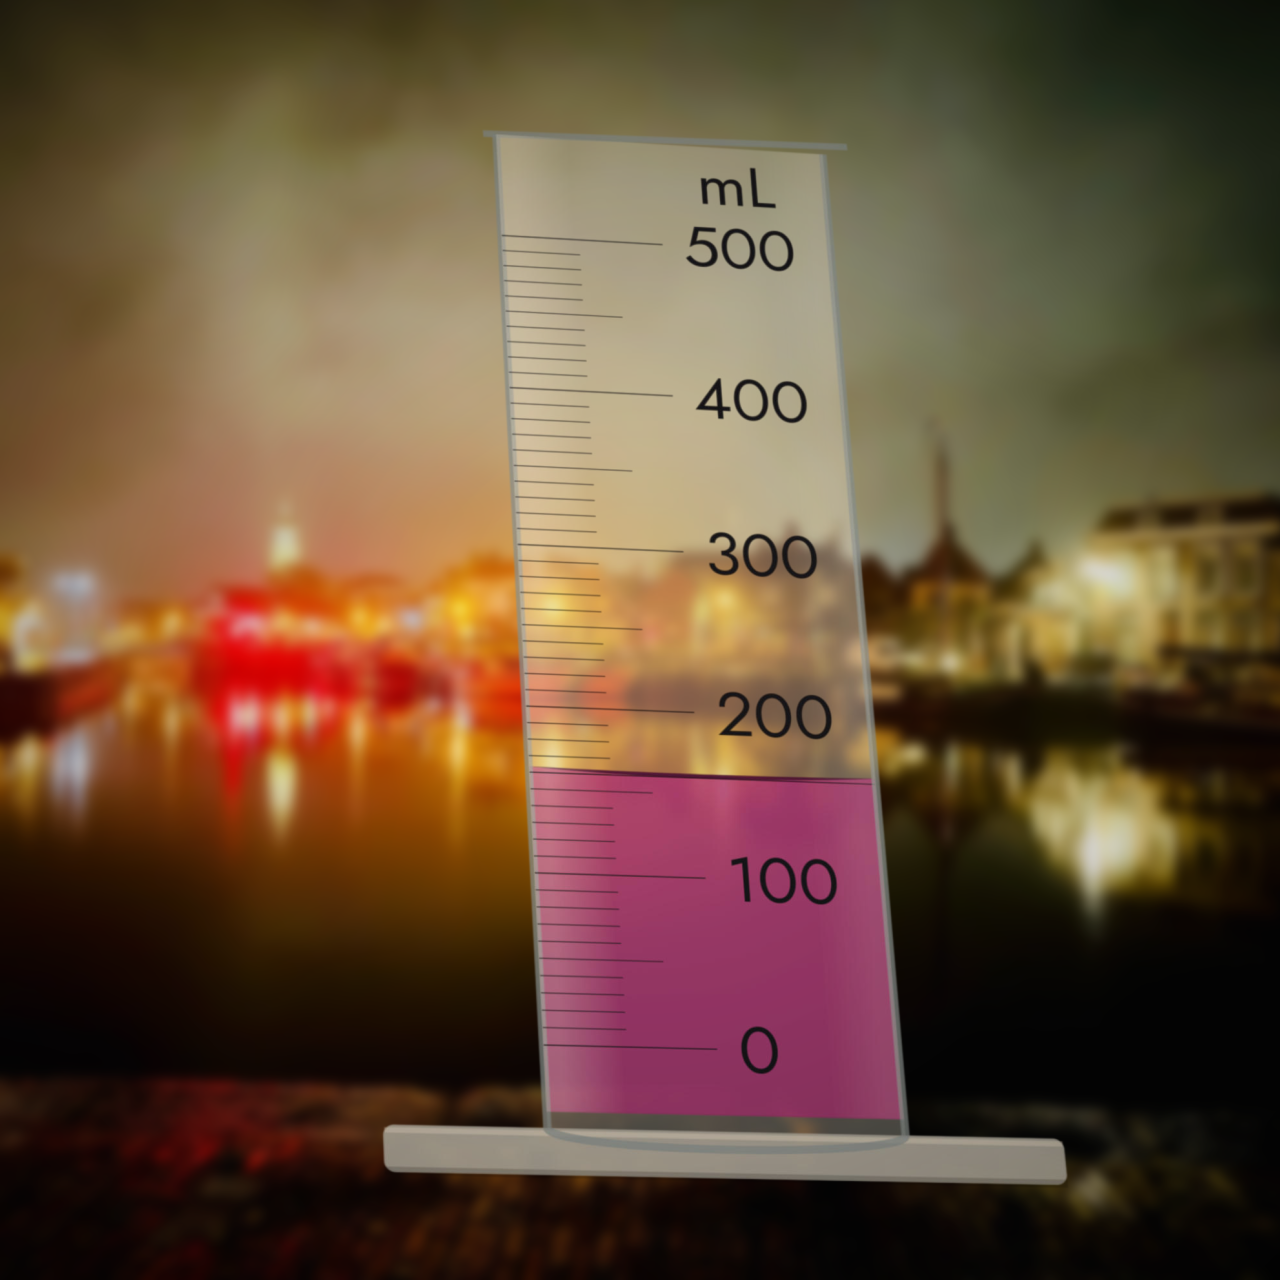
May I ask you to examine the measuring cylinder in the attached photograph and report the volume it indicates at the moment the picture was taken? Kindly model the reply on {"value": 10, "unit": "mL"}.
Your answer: {"value": 160, "unit": "mL"}
